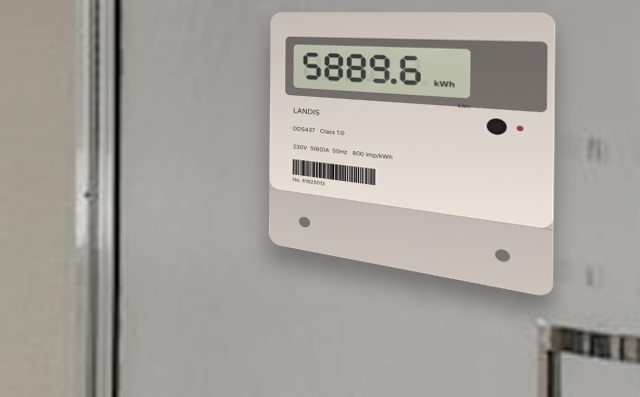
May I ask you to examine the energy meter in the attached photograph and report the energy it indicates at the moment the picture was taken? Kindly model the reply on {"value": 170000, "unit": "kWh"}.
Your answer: {"value": 5889.6, "unit": "kWh"}
